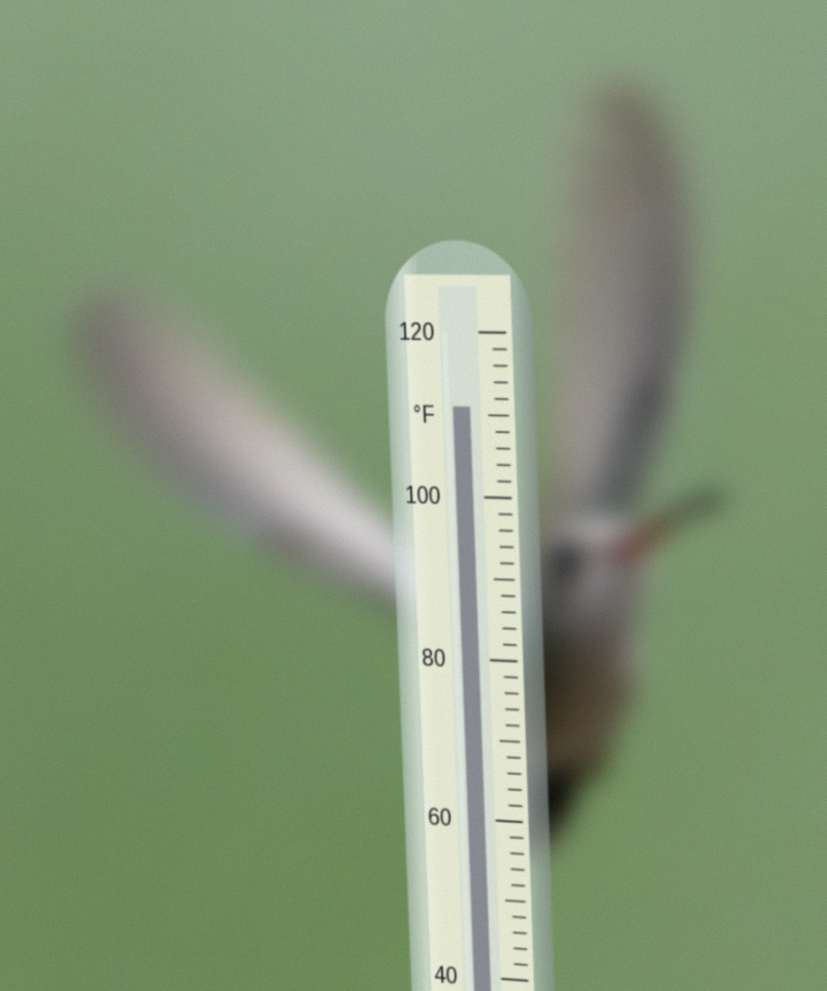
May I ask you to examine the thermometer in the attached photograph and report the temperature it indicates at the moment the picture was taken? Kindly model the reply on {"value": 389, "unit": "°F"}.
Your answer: {"value": 111, "unit": "°F"}
